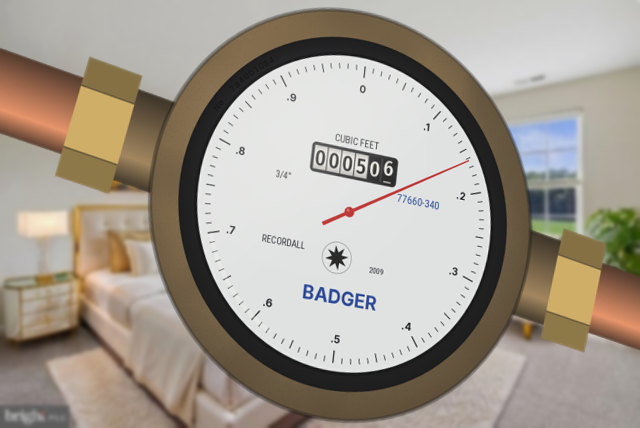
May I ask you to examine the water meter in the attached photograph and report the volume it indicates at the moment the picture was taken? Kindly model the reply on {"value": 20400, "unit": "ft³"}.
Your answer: {"value": 506.16, "unit": "ft³"}
